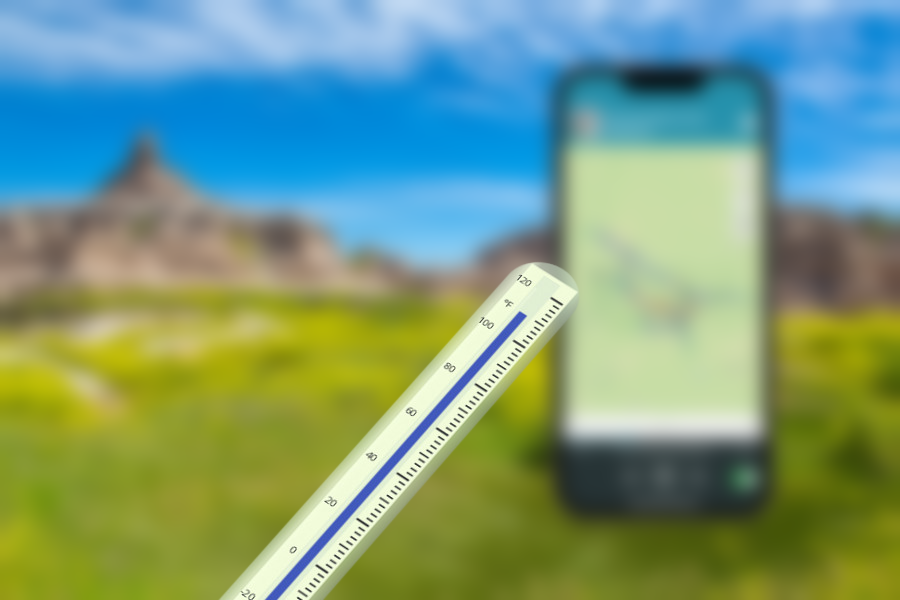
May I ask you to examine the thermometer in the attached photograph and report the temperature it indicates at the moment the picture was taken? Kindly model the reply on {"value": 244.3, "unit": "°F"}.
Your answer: {"value": 110, "unit": "°F"}
